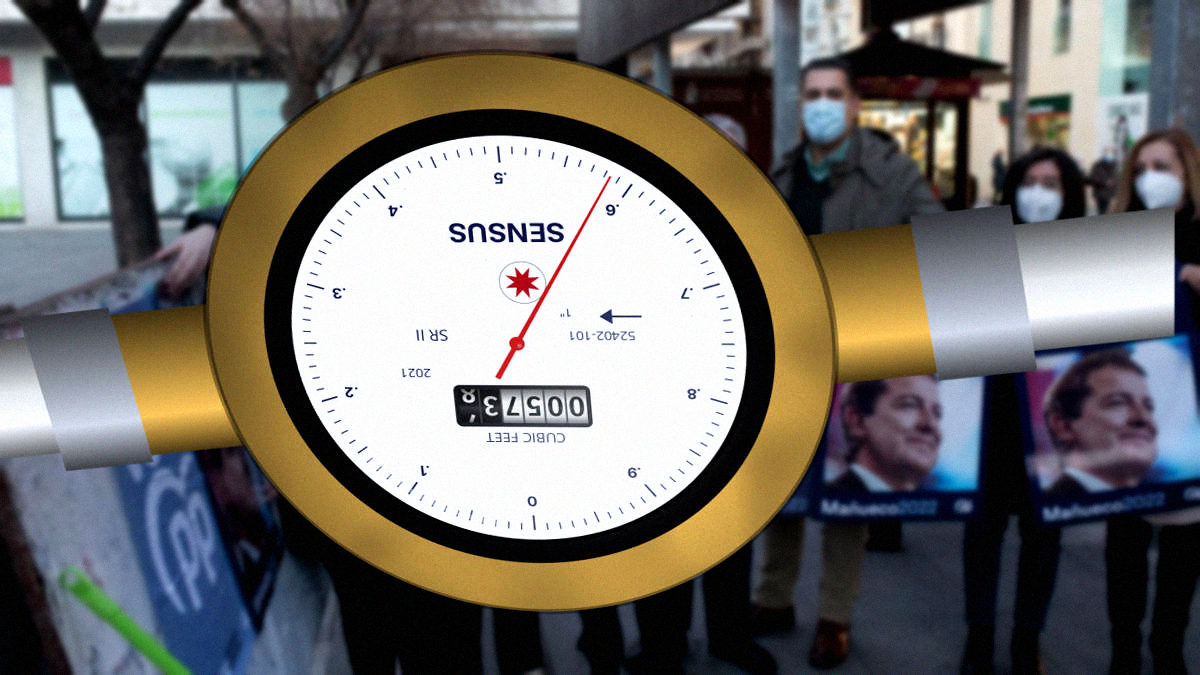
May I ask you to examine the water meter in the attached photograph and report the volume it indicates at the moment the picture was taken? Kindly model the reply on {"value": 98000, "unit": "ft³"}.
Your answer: {"value": 5737.58, "unit": "ft³"}
